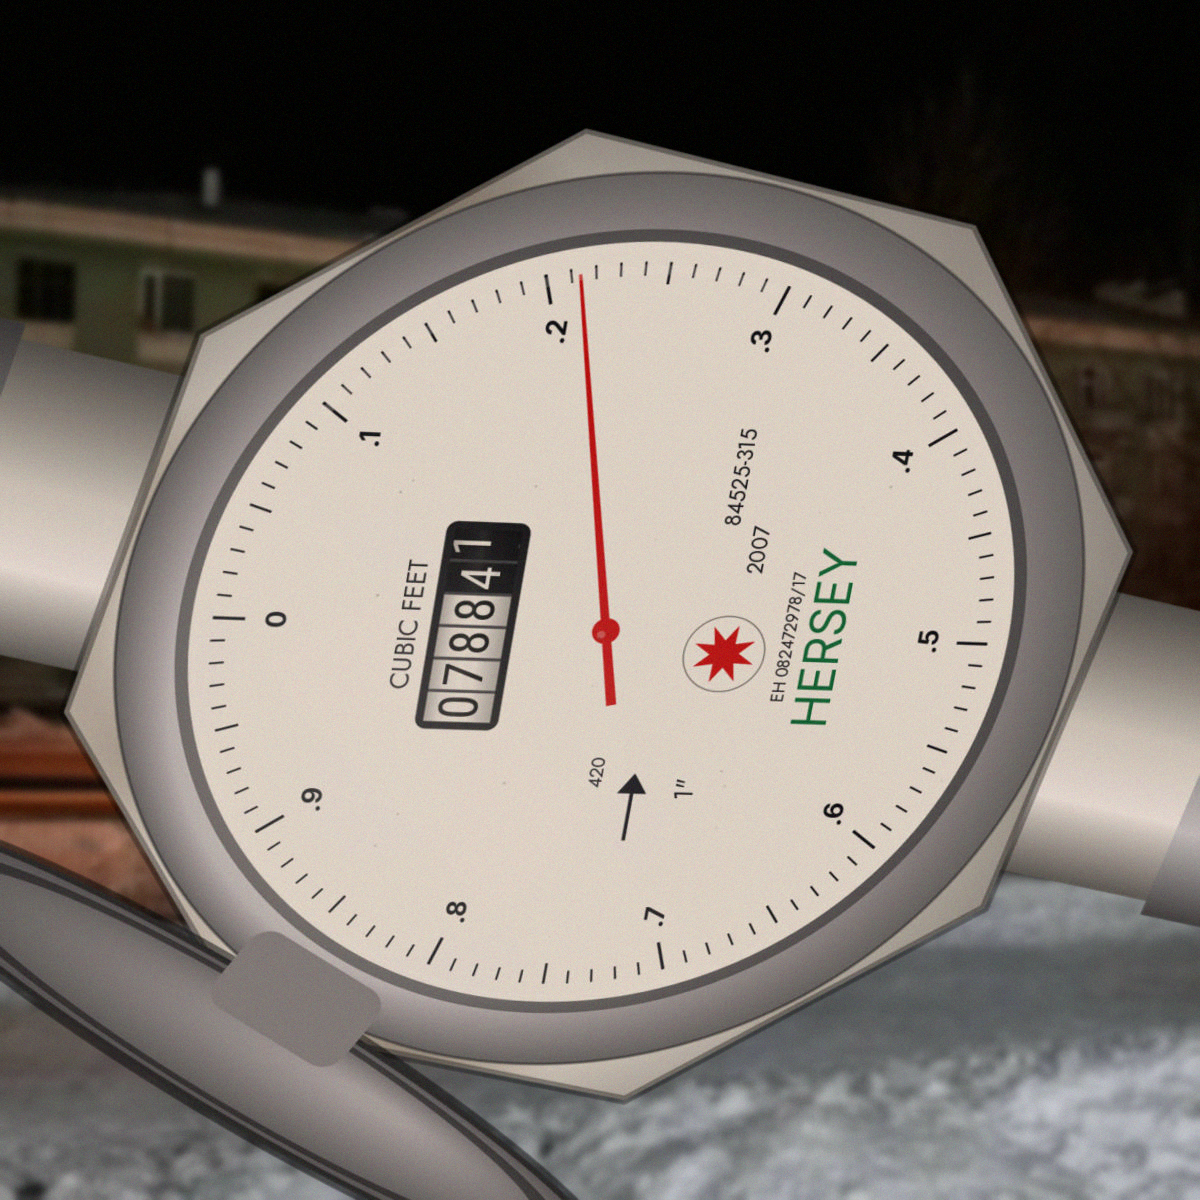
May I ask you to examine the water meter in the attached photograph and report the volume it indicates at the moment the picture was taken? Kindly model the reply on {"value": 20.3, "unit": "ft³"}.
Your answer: {"value": 78841.21, "unit": "ft³"}
